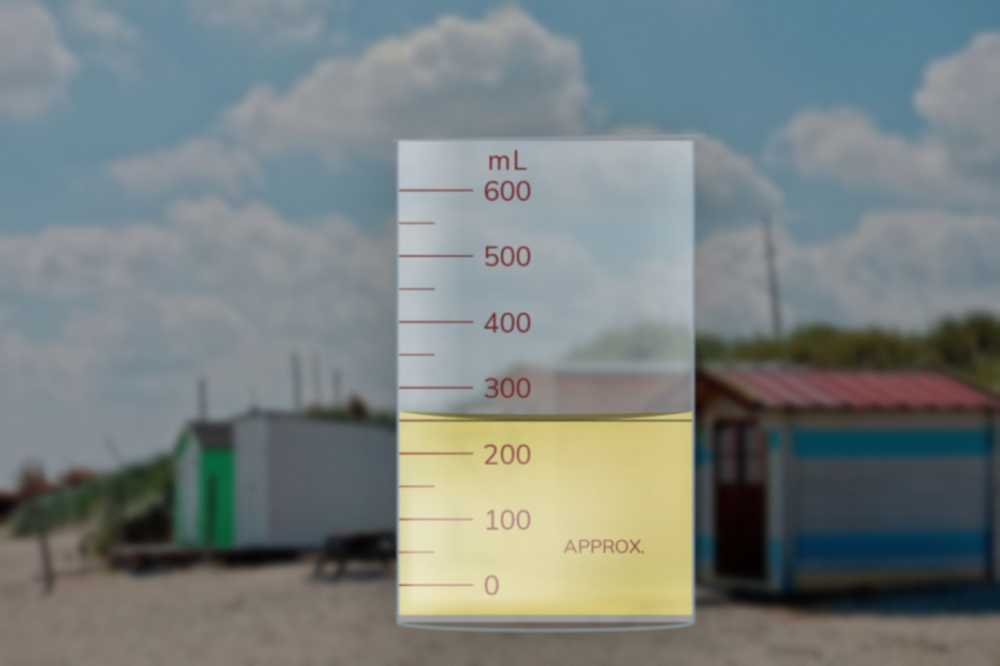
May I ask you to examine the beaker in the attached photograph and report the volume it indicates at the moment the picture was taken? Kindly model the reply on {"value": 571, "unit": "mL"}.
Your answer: {"value": 250, "unit": "mL"}
